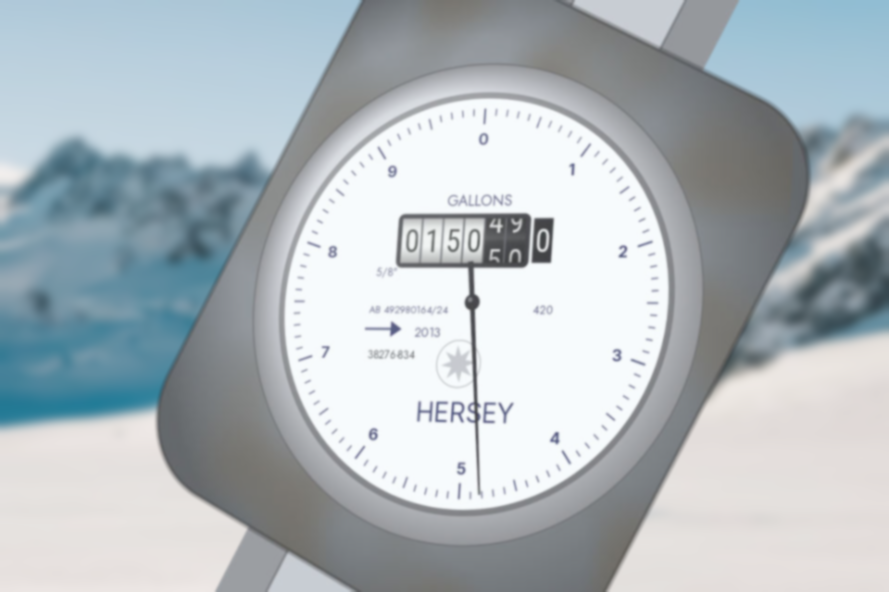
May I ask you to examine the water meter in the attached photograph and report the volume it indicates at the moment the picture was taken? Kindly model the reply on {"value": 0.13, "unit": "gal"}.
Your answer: {"value": 150494.8, "unit": "gal"}
